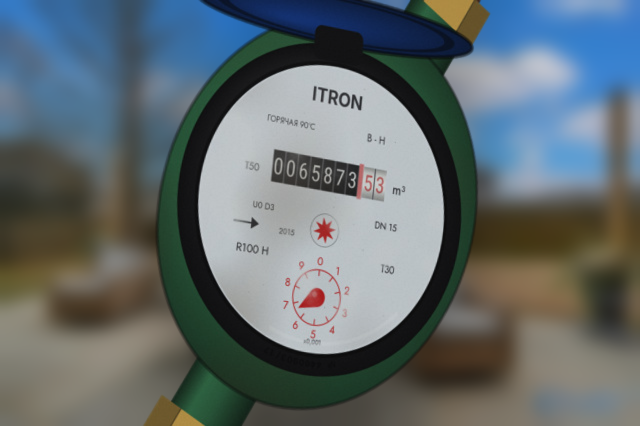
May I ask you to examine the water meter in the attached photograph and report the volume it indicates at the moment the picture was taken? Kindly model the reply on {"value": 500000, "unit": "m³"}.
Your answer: {"value": 65873.536, "unit": "m³"}
